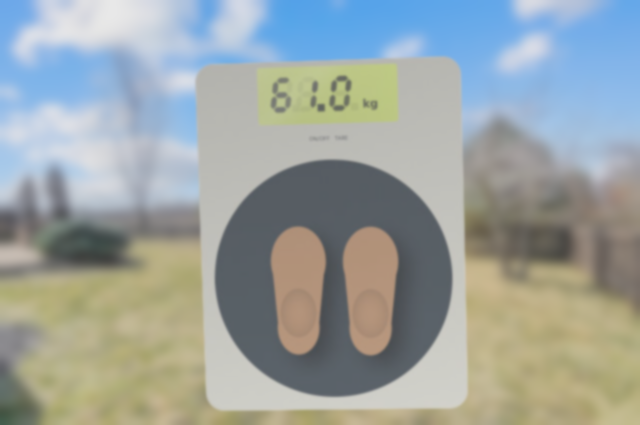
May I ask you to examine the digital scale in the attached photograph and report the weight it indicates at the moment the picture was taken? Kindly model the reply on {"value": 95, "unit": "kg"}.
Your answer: {"value": 61.0, "unit": "kg"}
